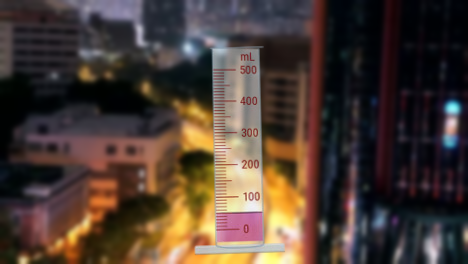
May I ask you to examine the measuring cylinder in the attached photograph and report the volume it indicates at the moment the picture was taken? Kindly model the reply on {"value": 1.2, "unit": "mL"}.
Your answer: {"value": 50, "unit": "mL"}
